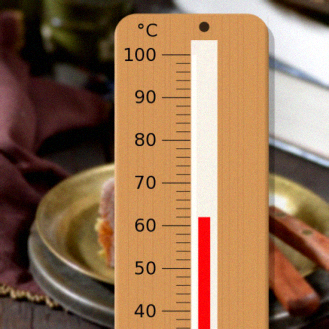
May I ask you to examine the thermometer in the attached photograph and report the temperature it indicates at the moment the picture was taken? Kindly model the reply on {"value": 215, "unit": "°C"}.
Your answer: {"value": 62, "unit": "°C"}
